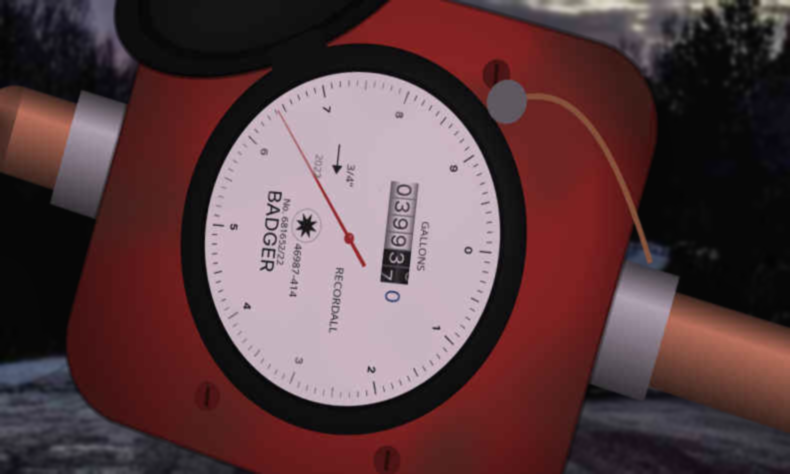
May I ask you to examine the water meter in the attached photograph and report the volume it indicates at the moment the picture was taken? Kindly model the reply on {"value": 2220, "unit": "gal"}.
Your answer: {"value": 399366.4, "unit": "gal"}
